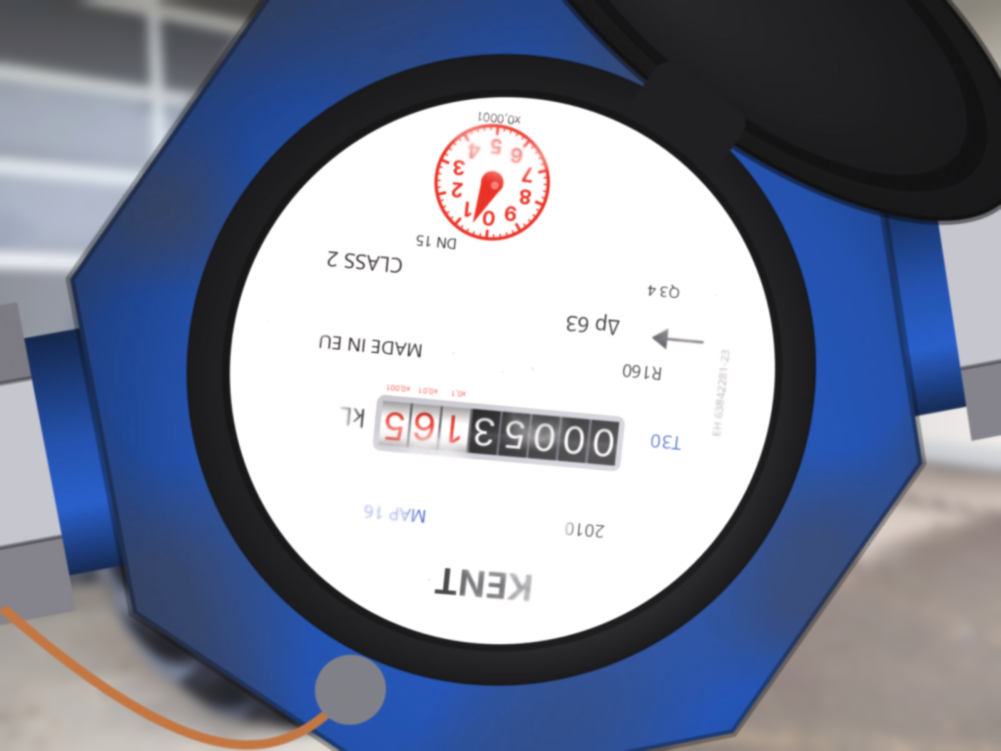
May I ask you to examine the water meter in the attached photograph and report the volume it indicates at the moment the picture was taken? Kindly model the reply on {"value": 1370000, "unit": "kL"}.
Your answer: {"value": 53.1650, "unit": "kL"}
